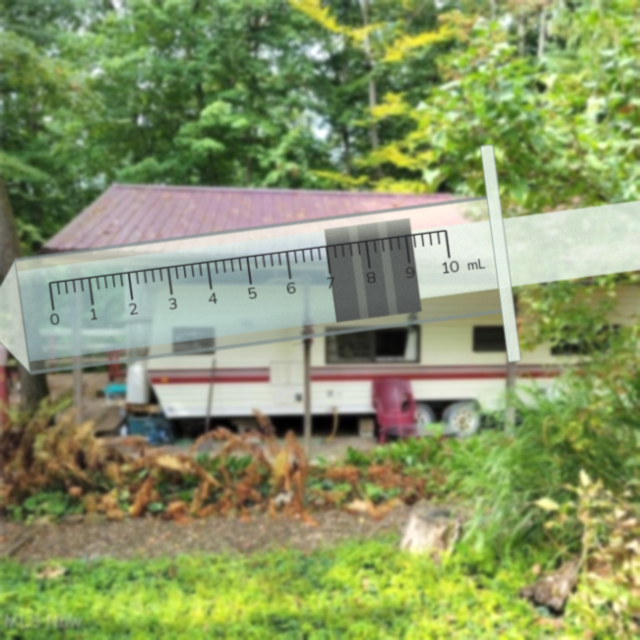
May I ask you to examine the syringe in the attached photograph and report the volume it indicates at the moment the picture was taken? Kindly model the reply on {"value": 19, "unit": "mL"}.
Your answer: {"value": 7, "unit": "mL"}
